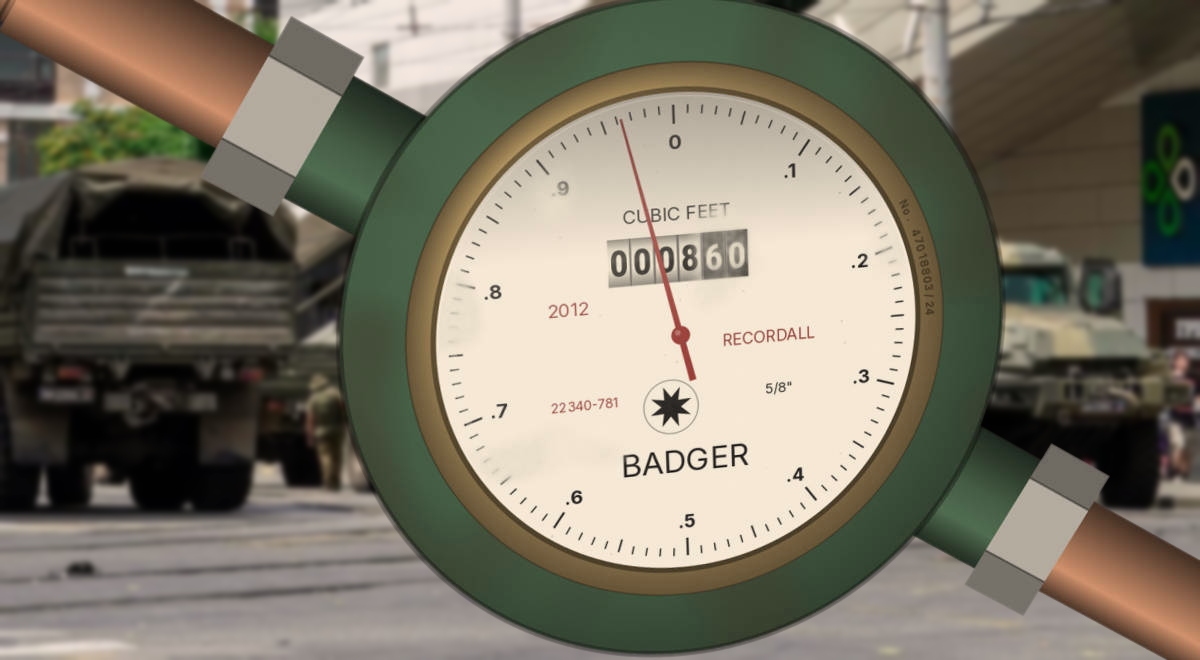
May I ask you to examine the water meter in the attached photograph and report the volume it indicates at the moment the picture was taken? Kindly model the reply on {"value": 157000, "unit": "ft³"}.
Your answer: {"value": 859.96, "unit": "ft³"}
